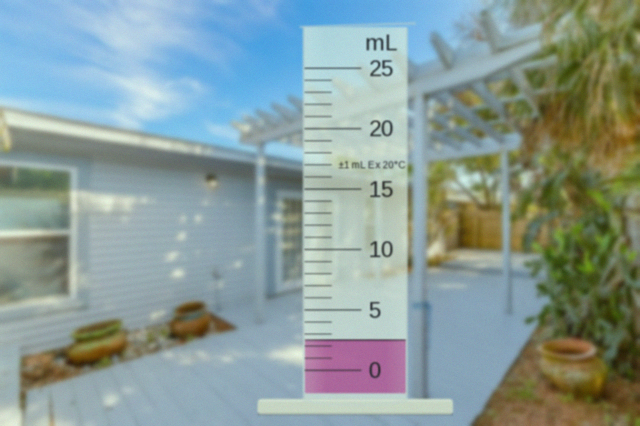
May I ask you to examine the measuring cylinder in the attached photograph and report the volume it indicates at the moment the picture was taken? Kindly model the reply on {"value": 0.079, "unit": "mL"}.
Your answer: {"value": 2.5, "unit": "mL"}
